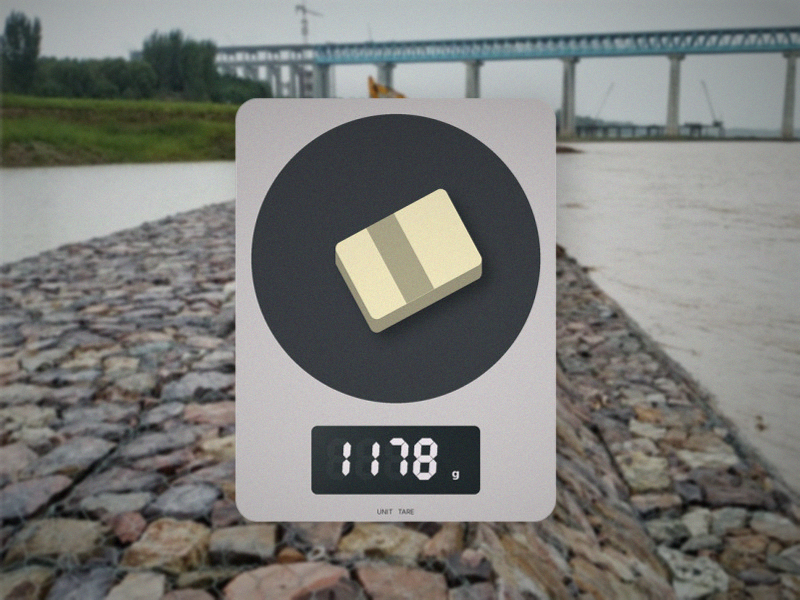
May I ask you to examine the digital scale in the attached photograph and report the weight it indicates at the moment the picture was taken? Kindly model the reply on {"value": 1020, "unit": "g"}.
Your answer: {"value": 1178, "unit": "g"}
